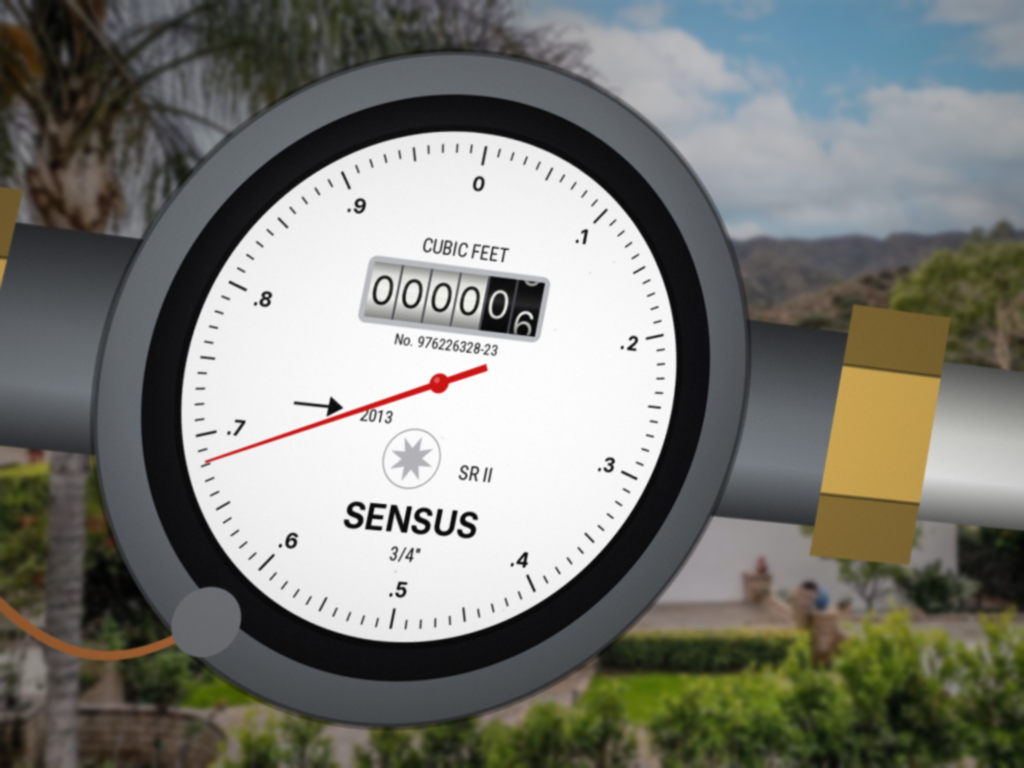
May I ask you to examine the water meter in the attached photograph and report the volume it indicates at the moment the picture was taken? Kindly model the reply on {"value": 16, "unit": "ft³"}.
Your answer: {"value": 5.68, "unit": "ft³"}
